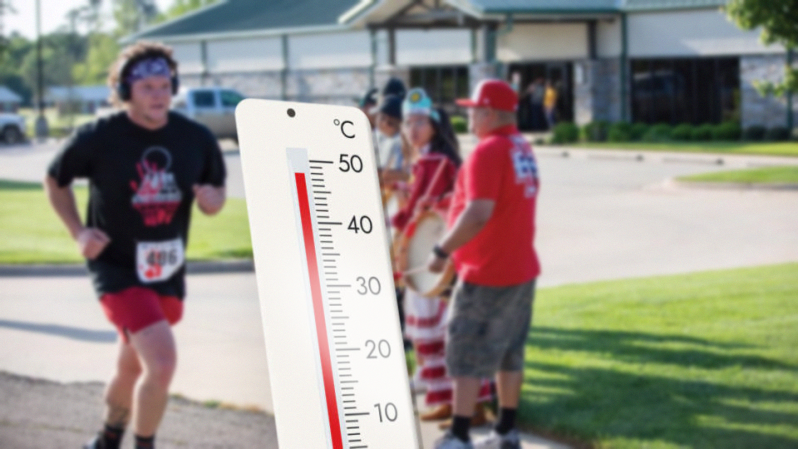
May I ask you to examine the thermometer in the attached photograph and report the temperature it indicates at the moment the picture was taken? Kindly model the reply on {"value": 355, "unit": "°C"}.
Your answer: {"value": 48, "unit": "°C"}
